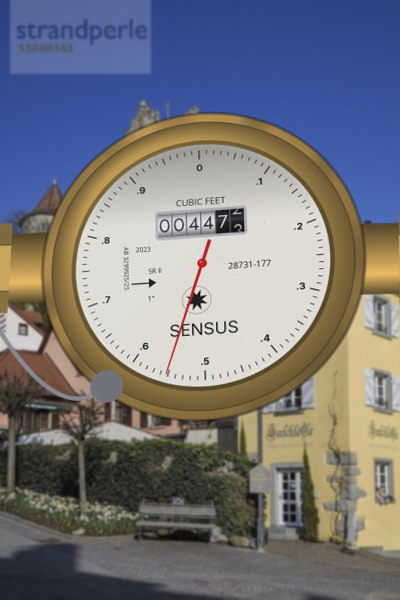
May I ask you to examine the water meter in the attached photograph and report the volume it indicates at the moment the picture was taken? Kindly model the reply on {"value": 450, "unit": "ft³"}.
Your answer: {"value": 4472.55, "unit": "ft³"}
